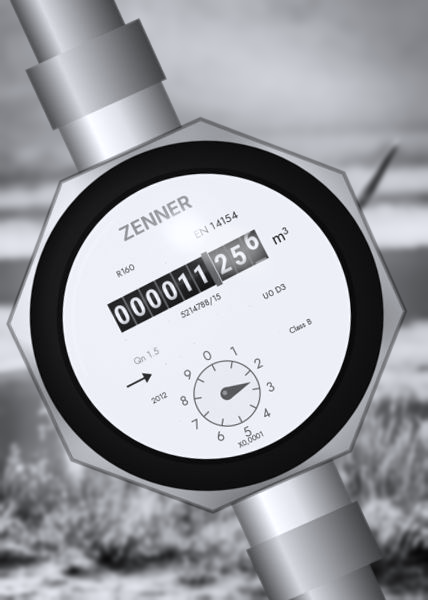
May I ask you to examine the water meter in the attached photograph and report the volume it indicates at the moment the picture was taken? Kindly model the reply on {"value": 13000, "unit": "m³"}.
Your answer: {"value": 11.2562, "unit": "m³"}
